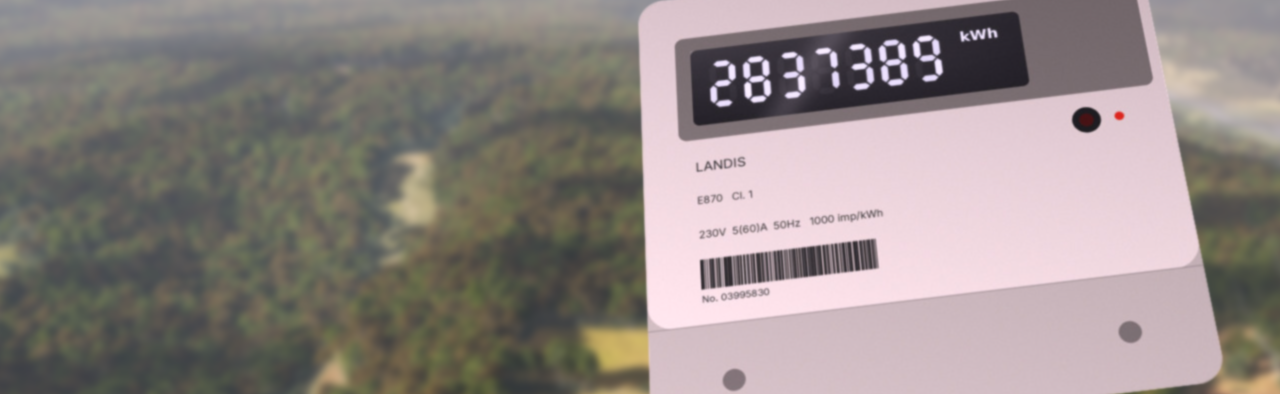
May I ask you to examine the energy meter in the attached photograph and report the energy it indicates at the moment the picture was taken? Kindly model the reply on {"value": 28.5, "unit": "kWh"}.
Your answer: {"value": 2837389, "unit": "kWh"}
